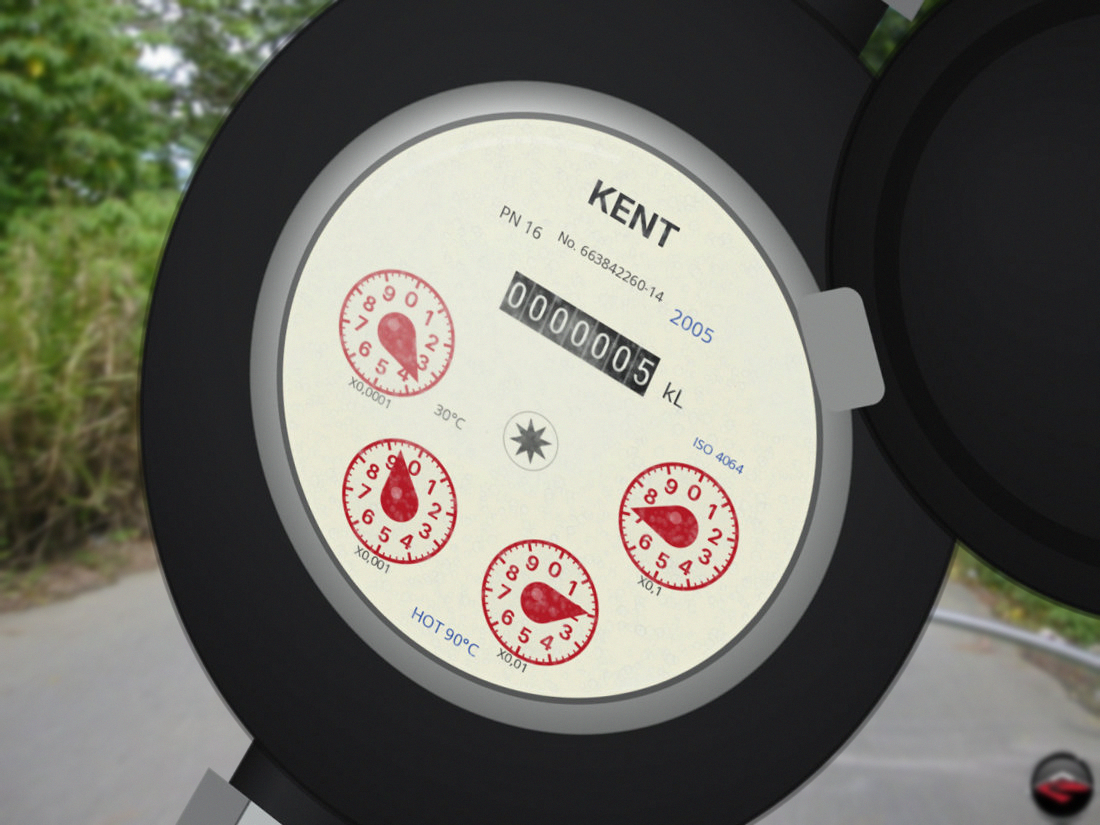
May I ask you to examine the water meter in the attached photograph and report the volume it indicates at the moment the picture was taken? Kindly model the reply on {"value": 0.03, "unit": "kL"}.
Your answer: {"value": 5.7193, "unit": "kL"}
